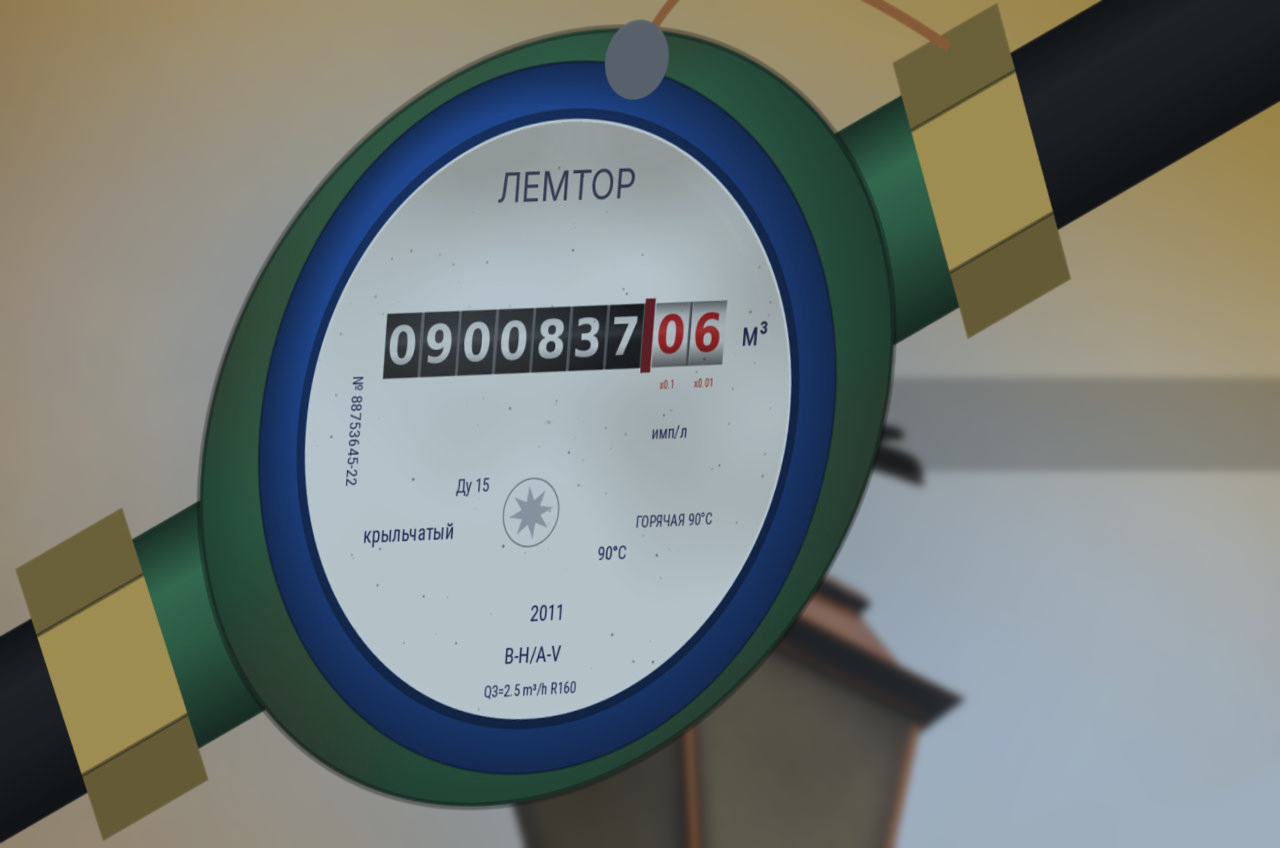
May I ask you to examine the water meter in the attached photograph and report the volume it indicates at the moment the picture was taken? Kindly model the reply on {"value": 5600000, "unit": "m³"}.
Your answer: {"value": 900837.06, "unit": "m³"}
